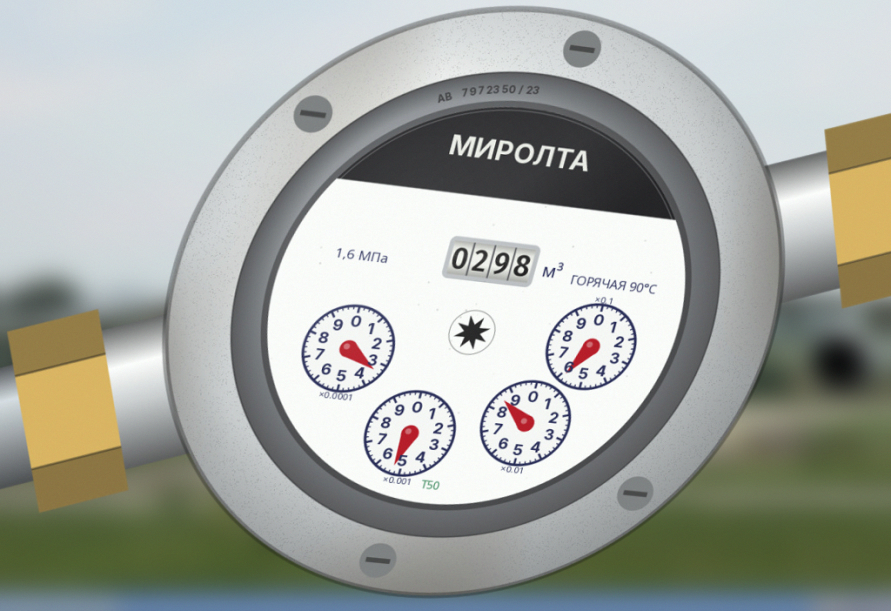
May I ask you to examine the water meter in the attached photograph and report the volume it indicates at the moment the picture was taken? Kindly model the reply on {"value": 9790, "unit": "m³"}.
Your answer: {"value": 298.5853, "unit": "m³"}
